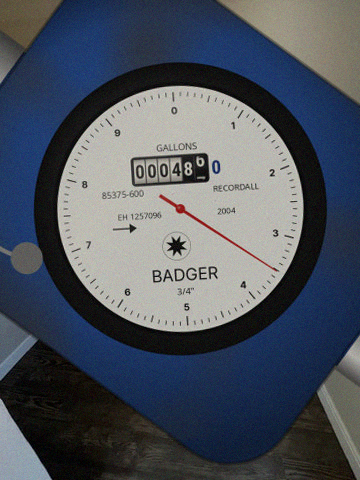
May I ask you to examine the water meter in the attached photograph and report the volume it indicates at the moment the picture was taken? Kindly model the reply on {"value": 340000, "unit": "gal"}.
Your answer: {"value": 4863.5, "unit": "gal"}
